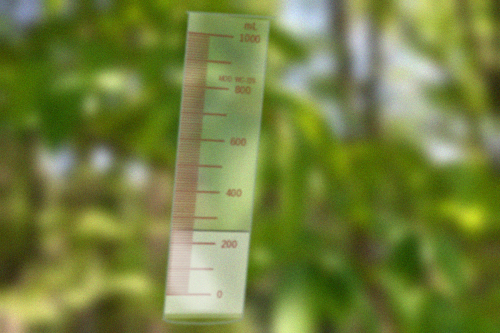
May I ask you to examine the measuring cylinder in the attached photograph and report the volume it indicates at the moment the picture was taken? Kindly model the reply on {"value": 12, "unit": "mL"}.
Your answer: {"value": 250, "unit": "mL"}
